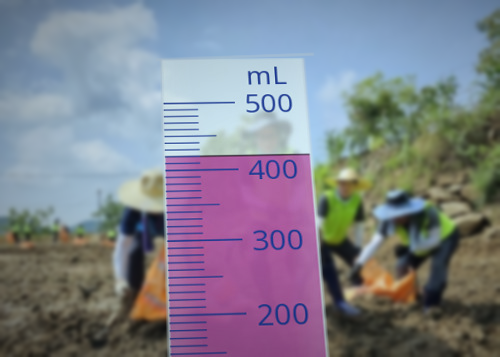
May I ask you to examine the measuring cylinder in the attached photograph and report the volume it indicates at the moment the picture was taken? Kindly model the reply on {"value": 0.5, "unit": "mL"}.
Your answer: {"value": 420, "unit": "mL"}
